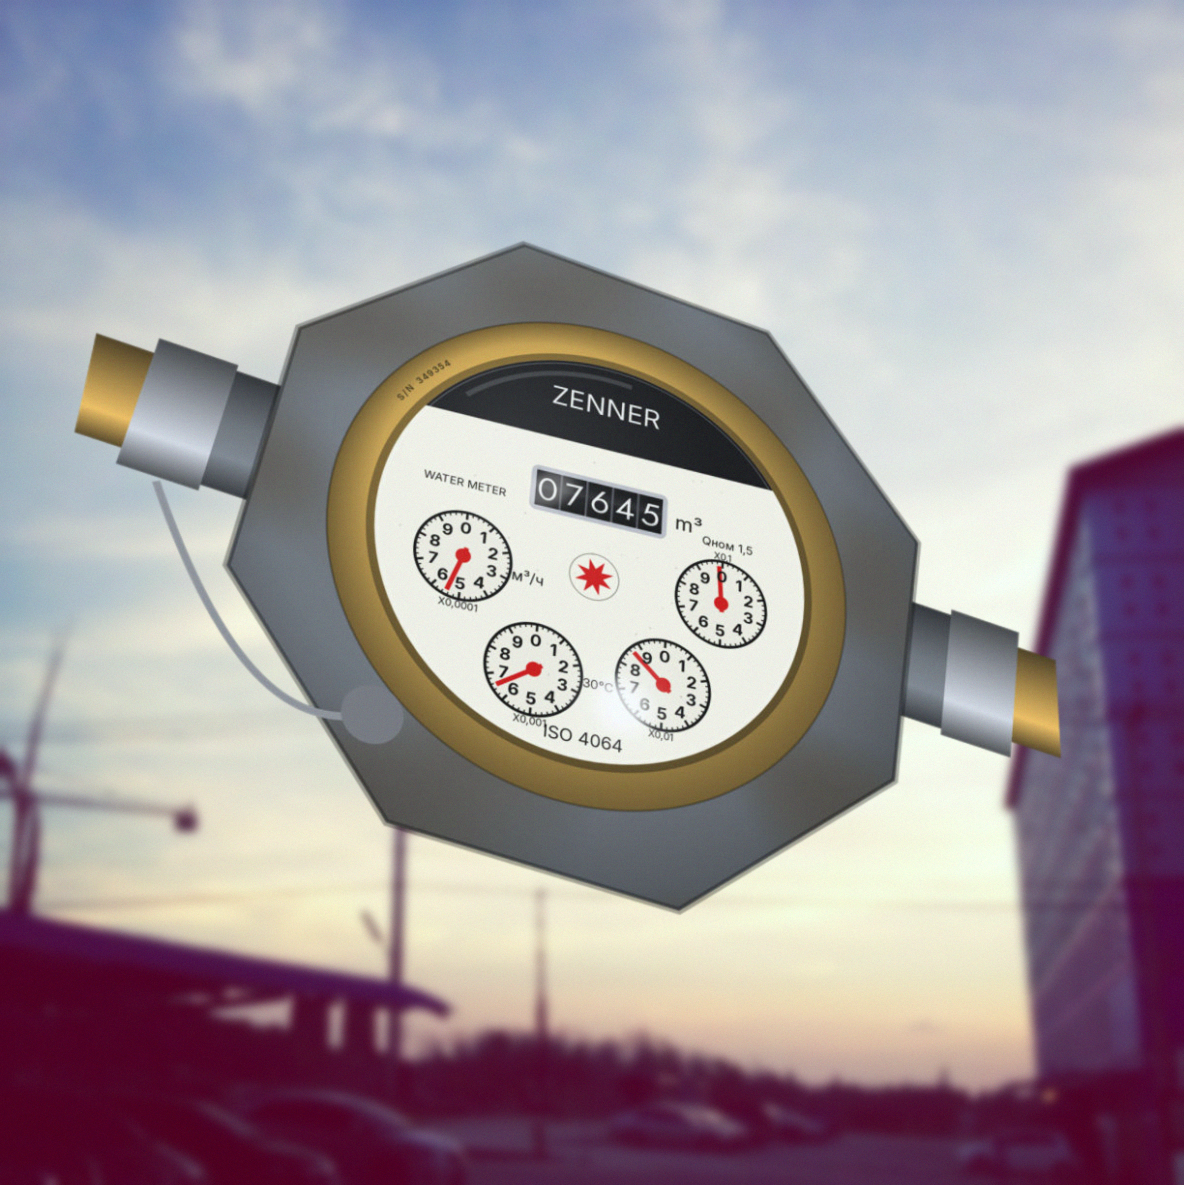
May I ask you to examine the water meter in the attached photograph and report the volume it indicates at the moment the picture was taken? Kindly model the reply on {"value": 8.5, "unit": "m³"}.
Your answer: {"value": 7644.9865, "unit": "m³"}
